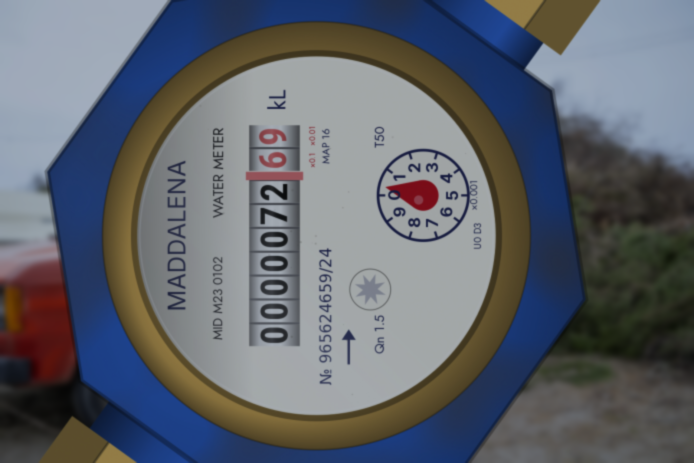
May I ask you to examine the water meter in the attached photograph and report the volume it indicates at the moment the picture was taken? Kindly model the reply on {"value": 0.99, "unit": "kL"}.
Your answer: {"value": 72.690, "unit": "kL"}
